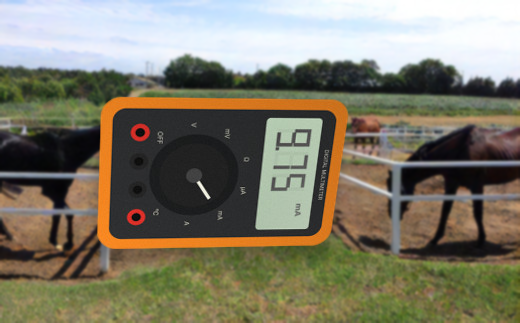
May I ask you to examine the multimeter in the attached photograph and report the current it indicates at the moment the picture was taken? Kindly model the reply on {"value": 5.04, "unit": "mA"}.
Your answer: {"value": 9.75, "unit": "mA"}
